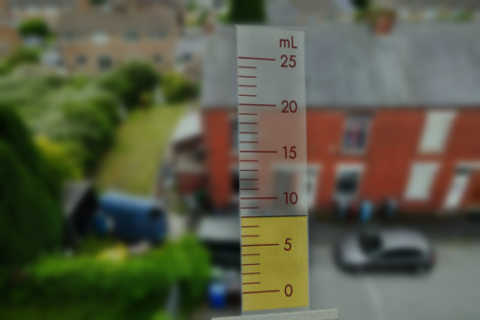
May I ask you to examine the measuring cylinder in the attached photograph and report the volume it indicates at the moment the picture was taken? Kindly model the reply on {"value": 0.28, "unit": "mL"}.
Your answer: {"value": 8, "unit": "mL"}
